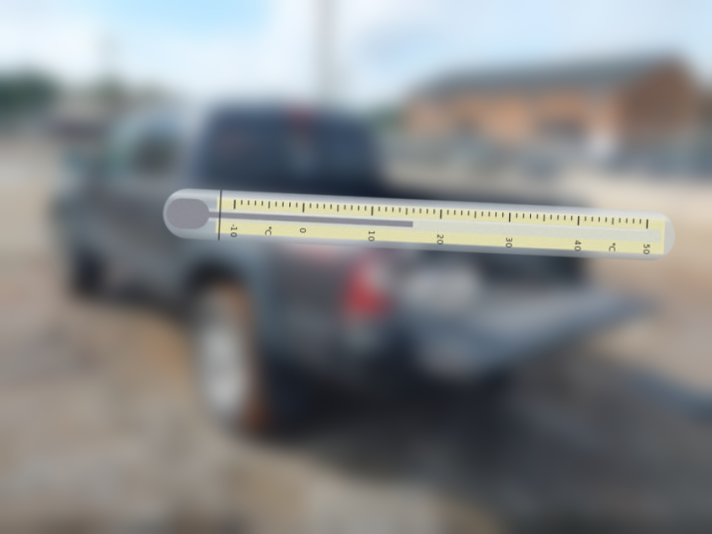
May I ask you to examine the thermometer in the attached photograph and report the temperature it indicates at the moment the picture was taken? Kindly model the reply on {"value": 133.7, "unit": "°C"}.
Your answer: {"value": 16, "unit": "°C"}
